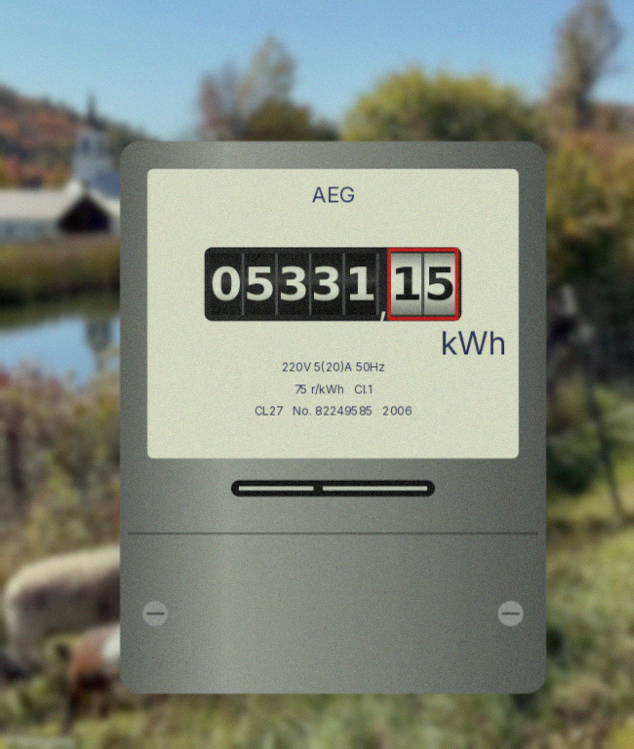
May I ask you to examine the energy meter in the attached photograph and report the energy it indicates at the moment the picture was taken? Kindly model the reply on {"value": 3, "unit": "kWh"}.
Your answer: {"value": 5331.15, "unit": "kWh"}
